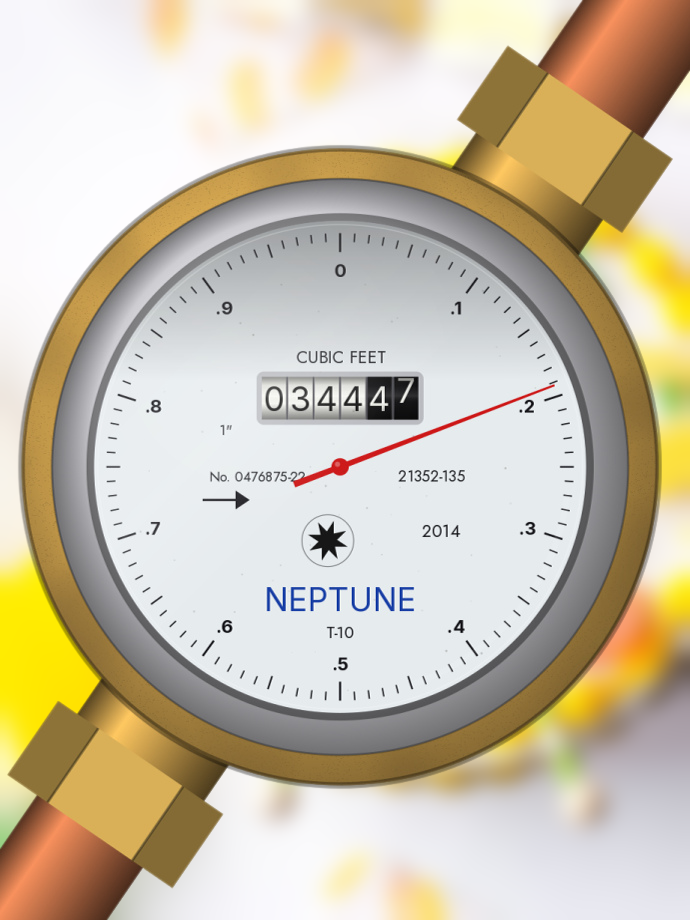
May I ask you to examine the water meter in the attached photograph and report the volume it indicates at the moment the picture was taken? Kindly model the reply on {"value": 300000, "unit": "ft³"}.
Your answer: {"value": 34447.19, "unit": "ft³"}
